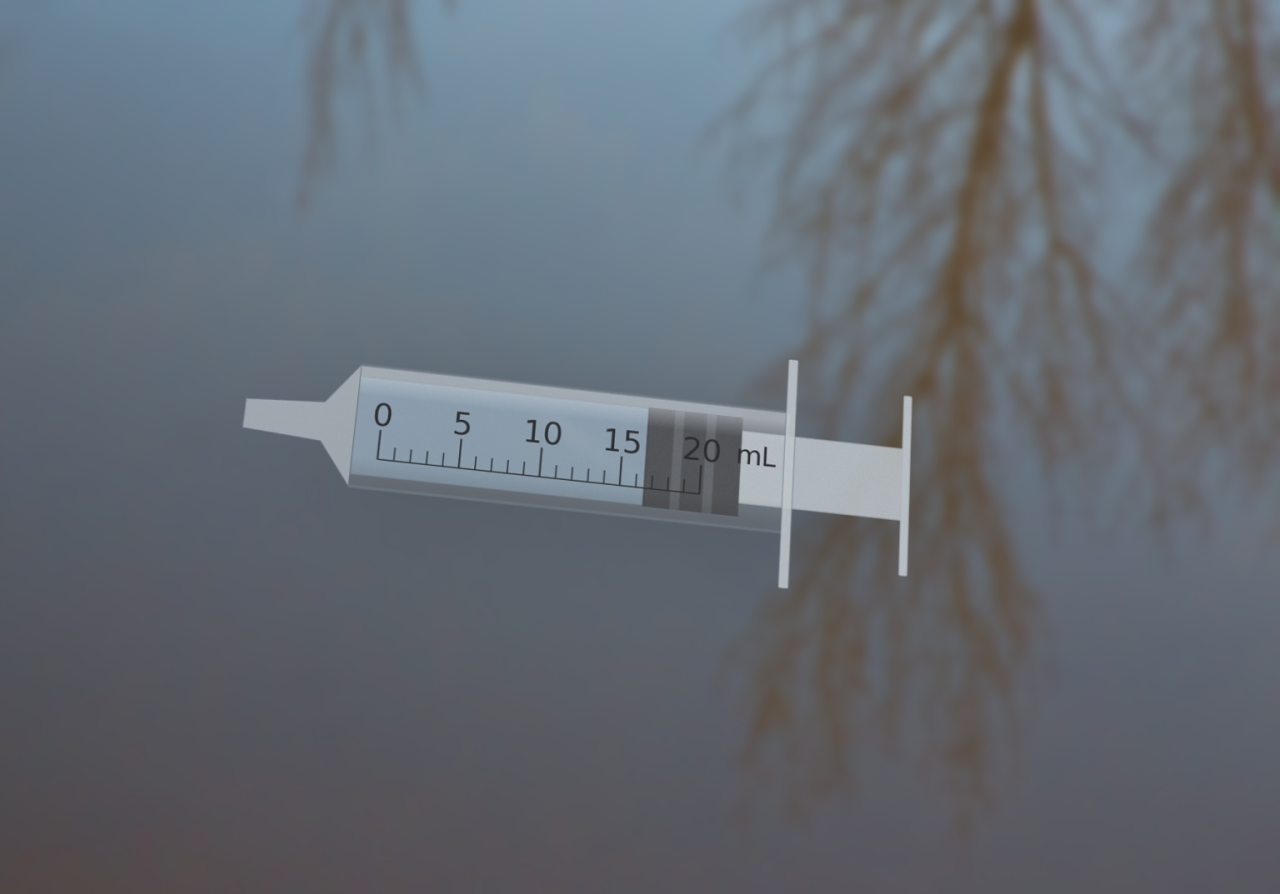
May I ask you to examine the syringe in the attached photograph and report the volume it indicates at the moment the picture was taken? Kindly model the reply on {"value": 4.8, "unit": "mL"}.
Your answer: {"value": 16.5, "unit": "mL"}
